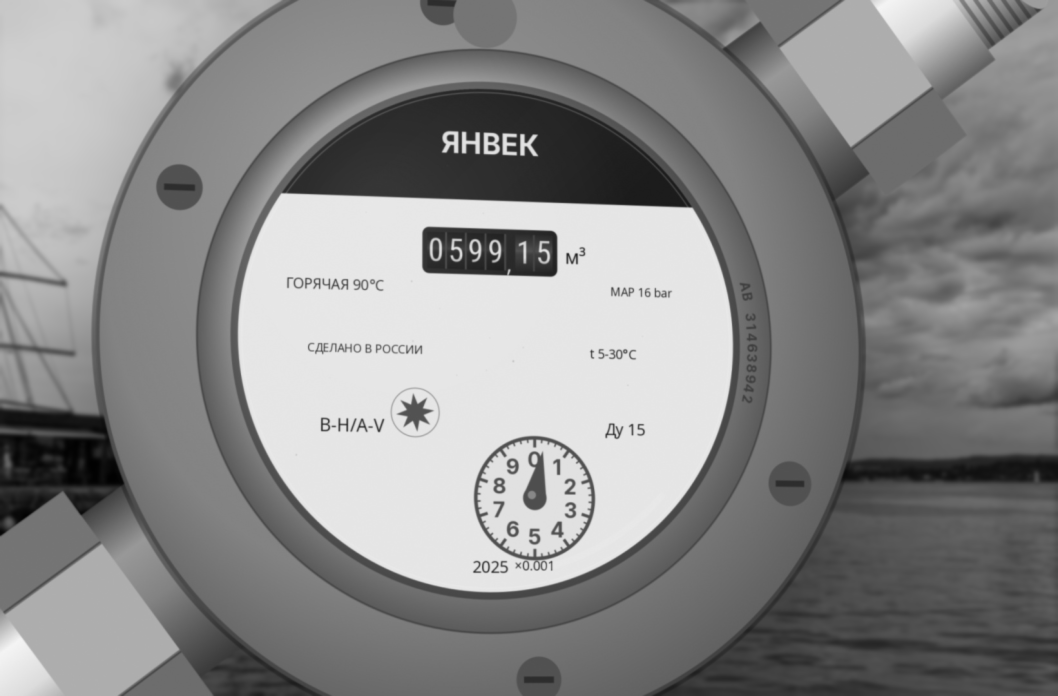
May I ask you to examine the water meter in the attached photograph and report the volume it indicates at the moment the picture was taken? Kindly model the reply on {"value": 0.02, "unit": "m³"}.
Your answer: {"value": 599.150, "unit": "m³"}
